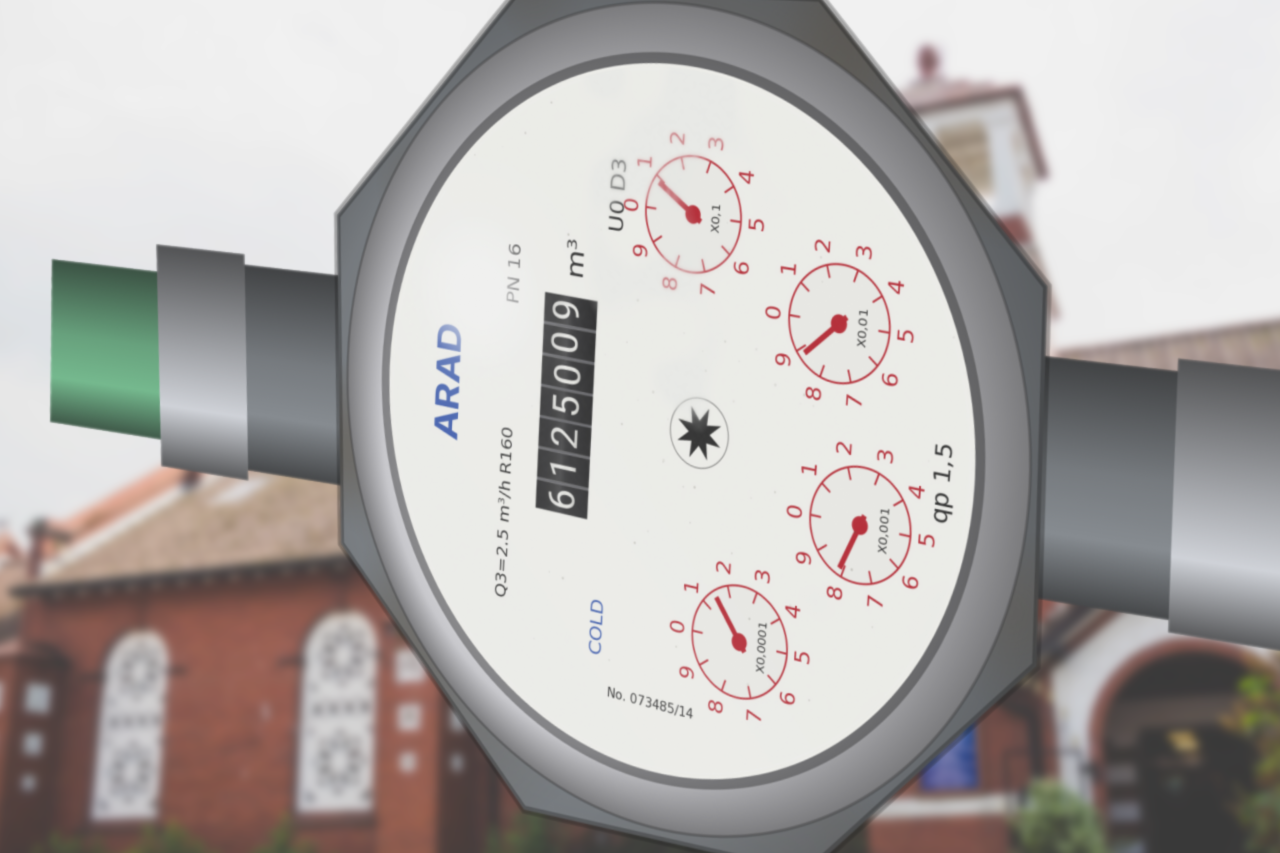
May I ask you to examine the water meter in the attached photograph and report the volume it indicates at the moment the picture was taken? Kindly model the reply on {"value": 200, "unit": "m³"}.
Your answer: {"value": 6125009.0881, "unit": "m³"}
